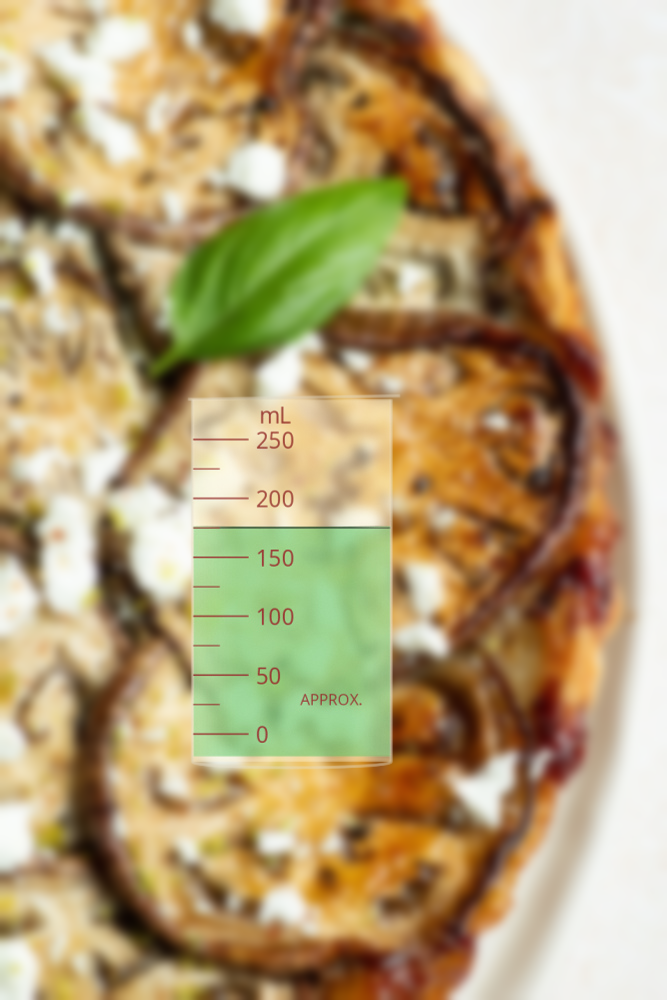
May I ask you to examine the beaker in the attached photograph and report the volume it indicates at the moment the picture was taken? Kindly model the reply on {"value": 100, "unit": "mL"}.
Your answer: {"value": 175, "unit": "mL"}
